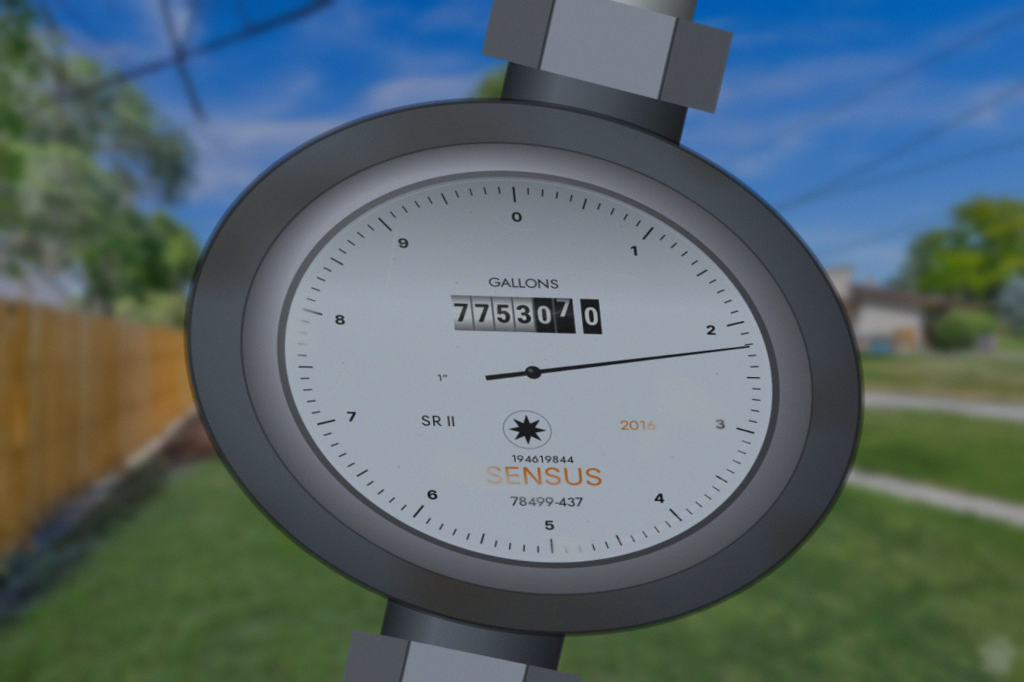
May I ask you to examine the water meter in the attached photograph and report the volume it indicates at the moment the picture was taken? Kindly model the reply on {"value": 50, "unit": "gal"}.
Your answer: {"value": 7753072.2, "unit": "gal"}
